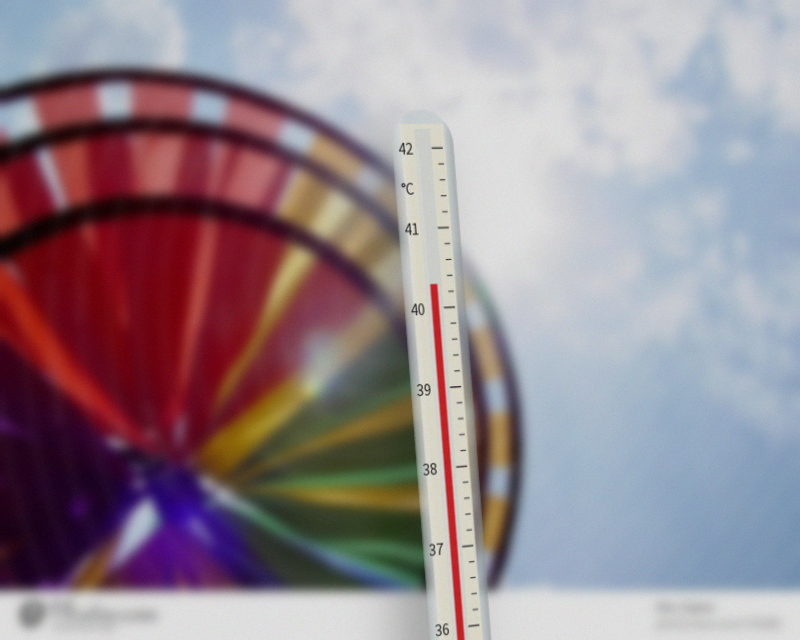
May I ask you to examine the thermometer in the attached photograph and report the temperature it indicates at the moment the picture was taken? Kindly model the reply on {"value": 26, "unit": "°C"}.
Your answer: {"value": 40.3, "unit": "°C"}
